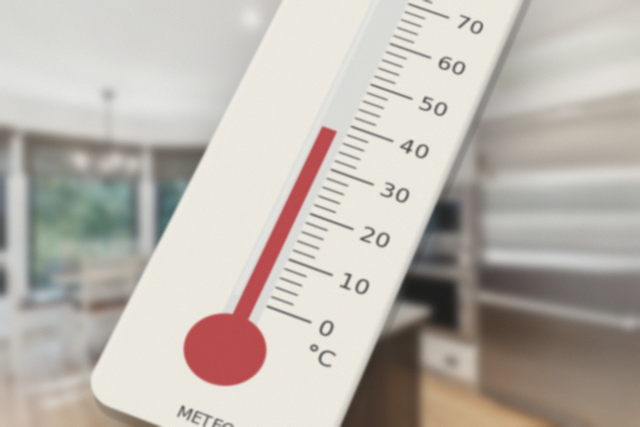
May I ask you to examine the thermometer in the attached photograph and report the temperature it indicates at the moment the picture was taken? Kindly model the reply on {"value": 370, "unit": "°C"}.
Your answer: {"value": 38, "unit": "°C"}
